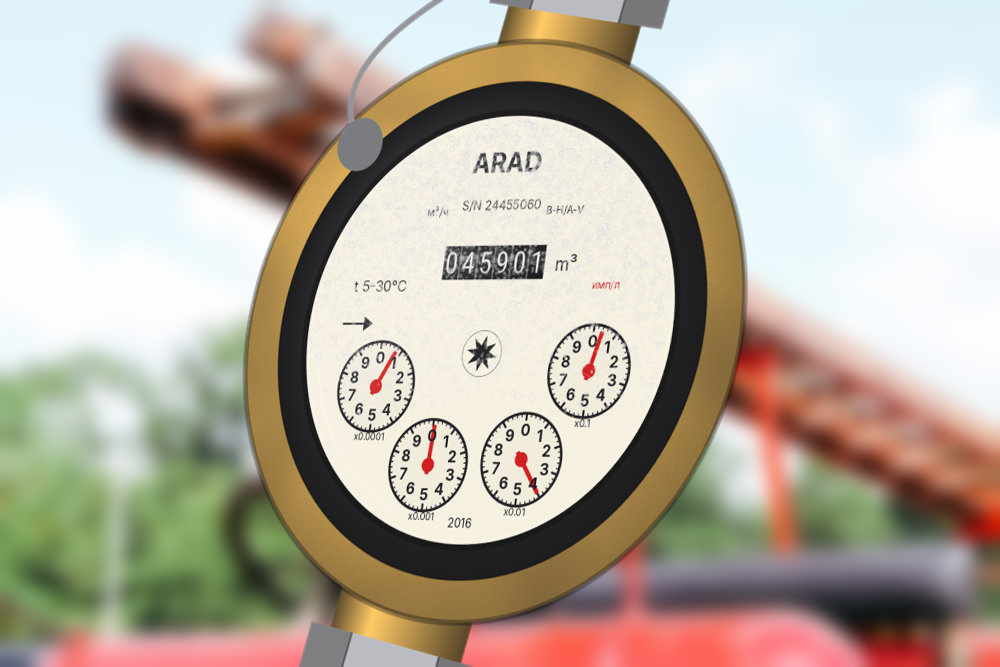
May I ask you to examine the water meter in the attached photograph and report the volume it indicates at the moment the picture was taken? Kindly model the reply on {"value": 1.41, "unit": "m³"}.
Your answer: {"value": 45901.0400, "unit": "m³"}
